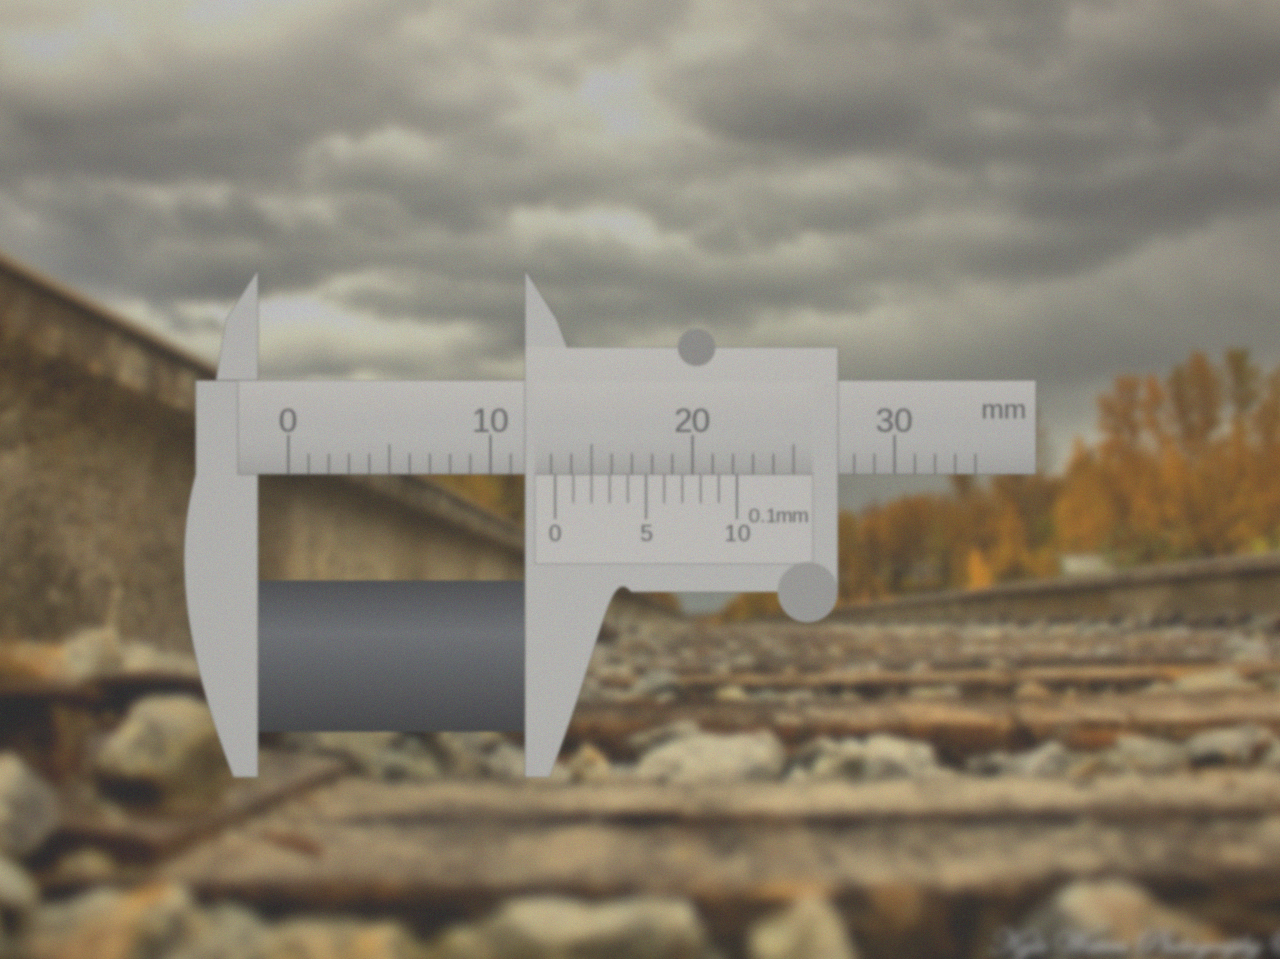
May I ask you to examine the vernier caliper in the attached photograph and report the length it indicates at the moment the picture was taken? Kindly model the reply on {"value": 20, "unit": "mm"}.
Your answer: {"value": 13.2, "unit": "mm"}
